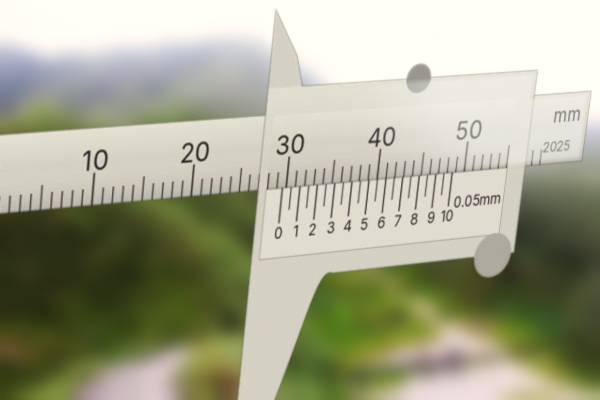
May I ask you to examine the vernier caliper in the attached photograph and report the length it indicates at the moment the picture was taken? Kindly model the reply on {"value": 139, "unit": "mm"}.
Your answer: {"value": 29.6, "unit": "mm"}
